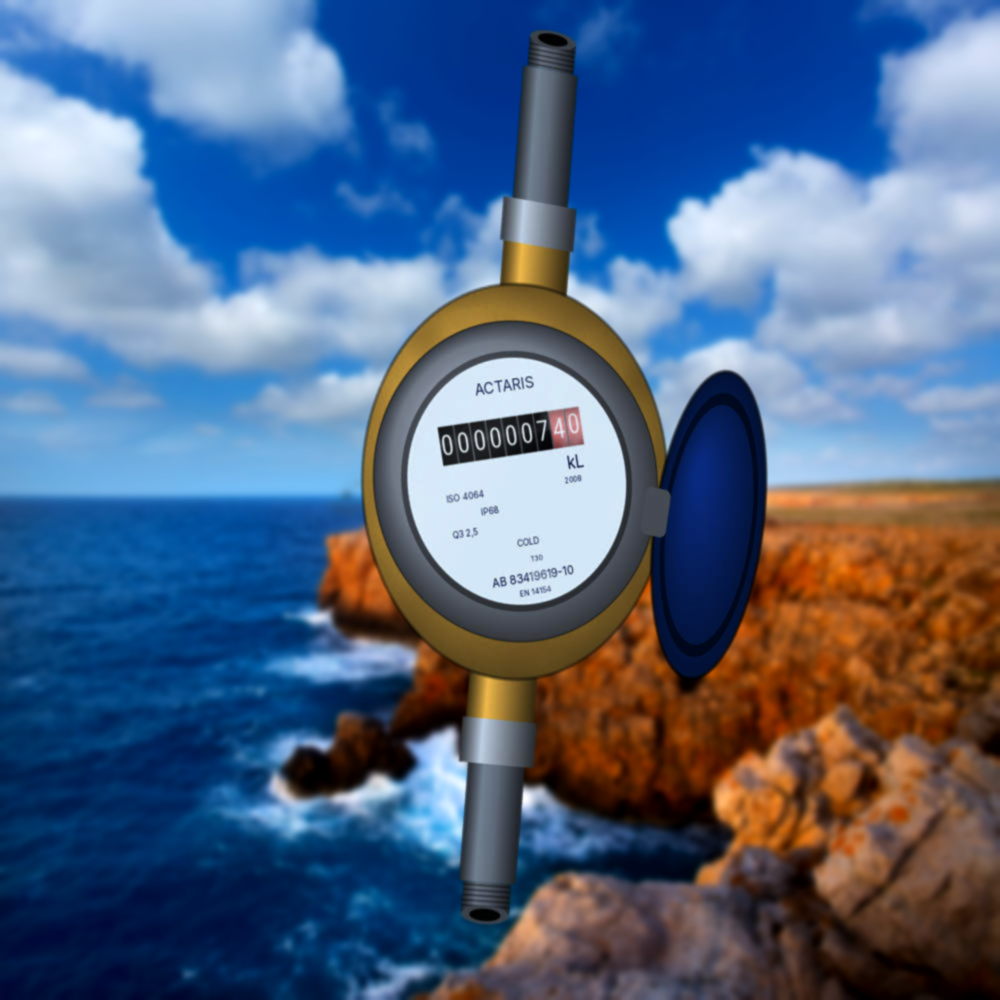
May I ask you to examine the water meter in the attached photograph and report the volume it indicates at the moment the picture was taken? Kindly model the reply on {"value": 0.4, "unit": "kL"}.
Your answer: {"value": 7.40, "unit": "kL"}
